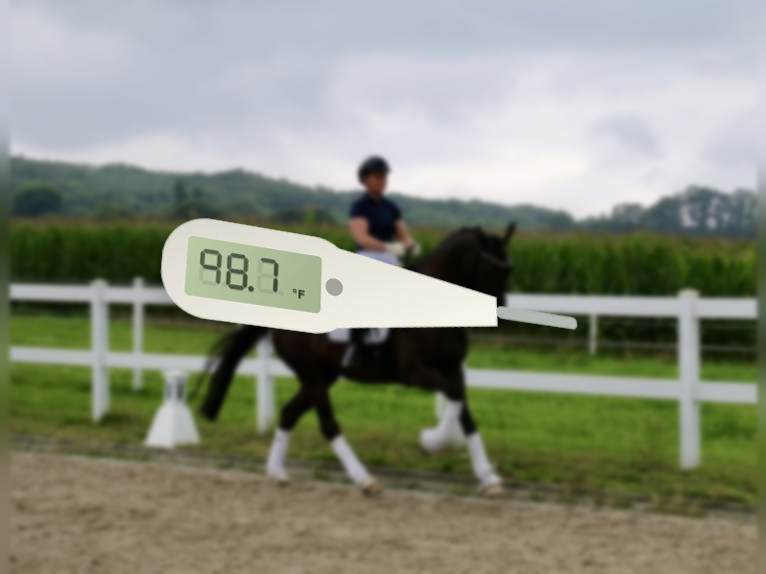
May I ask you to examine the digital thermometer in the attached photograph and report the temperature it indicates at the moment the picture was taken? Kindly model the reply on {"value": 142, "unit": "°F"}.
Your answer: {"value": 98.7, "unit": "°F"}
